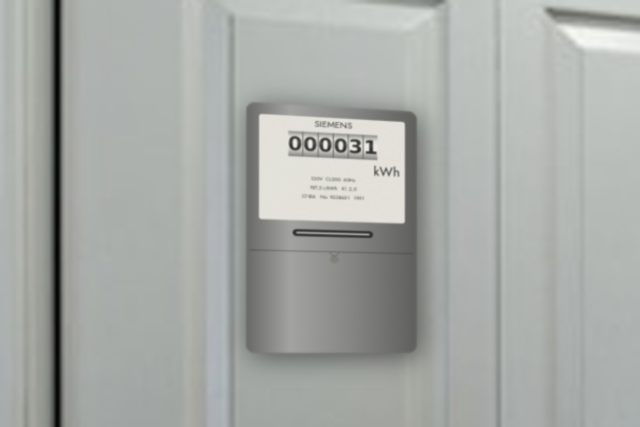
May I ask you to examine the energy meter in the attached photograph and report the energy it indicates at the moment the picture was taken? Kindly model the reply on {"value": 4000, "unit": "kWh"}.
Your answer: {"value": 31, "unit": "kWh"}
